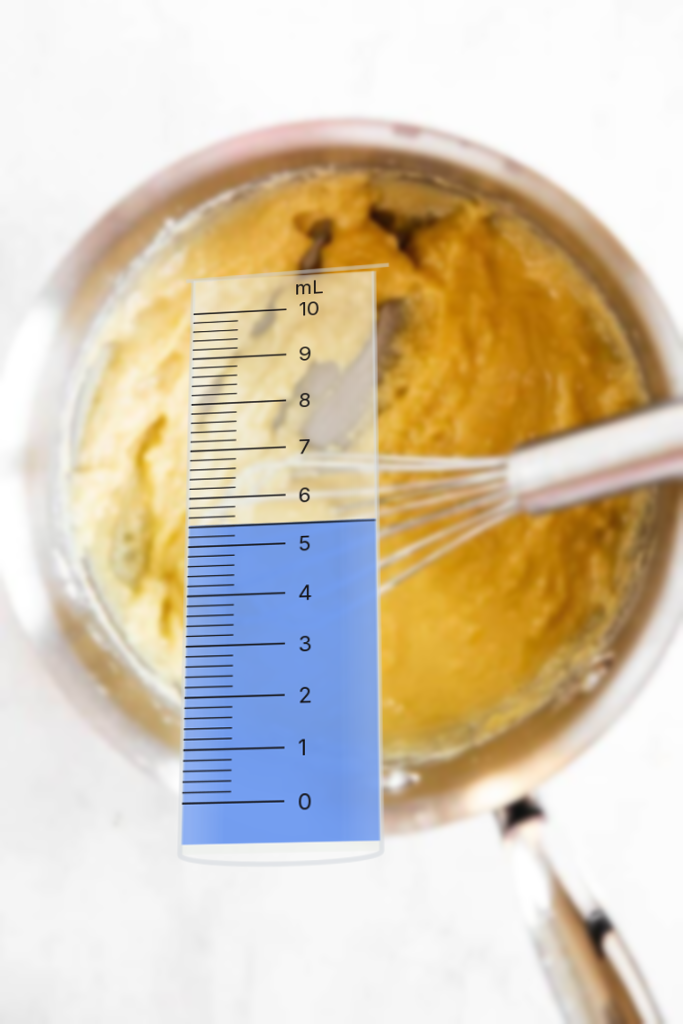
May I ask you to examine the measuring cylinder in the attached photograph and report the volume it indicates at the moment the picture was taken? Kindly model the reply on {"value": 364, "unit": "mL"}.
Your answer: {"value": 5.4, "unit": "mL"}
